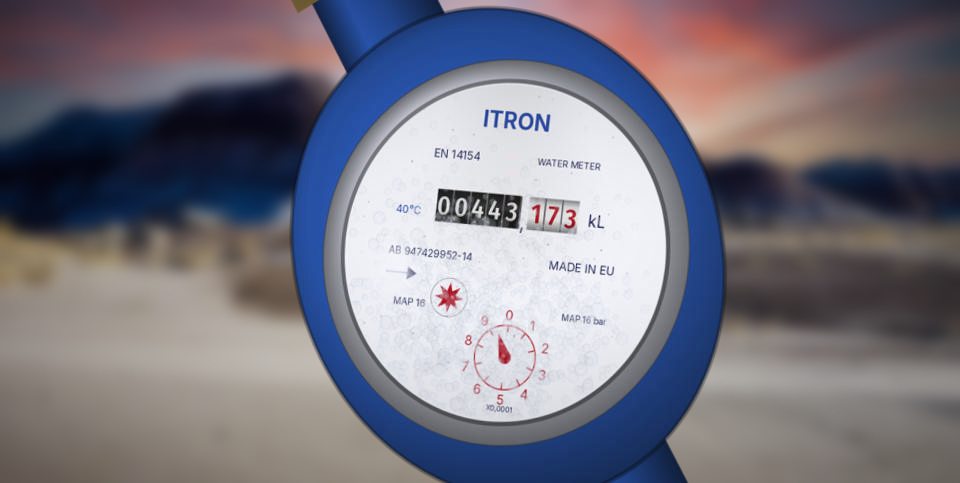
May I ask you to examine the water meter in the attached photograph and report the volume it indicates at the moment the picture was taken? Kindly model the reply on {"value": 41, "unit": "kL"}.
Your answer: {"value": 443.1729, "unit": "kL"}
